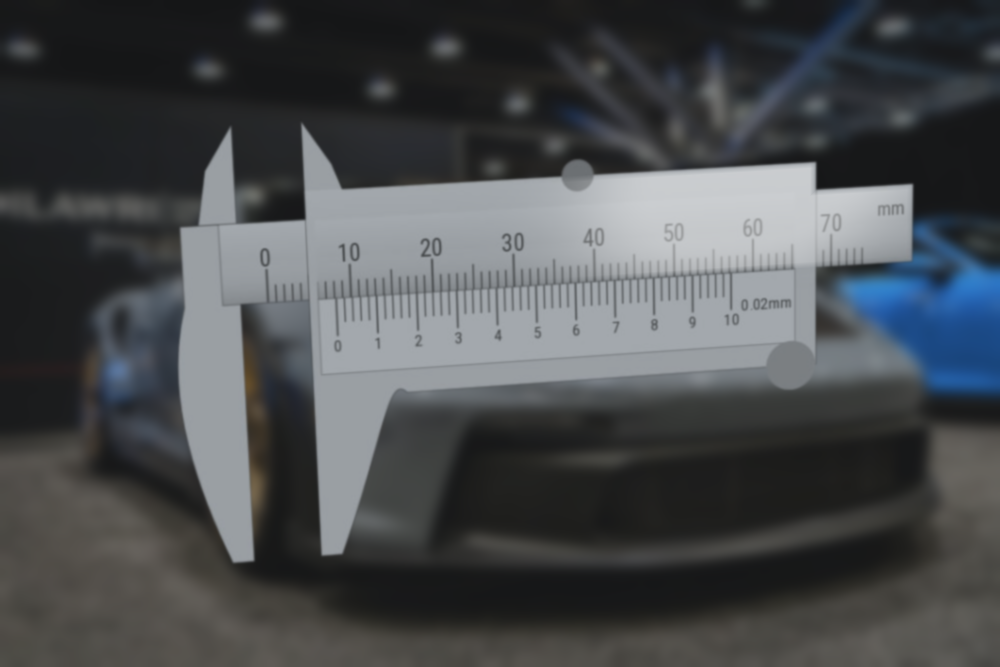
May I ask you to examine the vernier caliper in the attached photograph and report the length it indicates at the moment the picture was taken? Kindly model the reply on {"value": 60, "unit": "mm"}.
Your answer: {"value": 8.2, "unit": "mm"}
